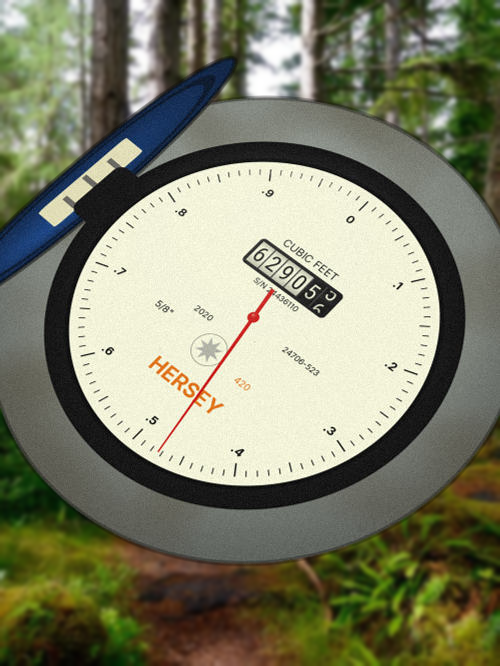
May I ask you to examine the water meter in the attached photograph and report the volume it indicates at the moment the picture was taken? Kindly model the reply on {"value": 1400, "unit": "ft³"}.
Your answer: {"value": 629055.47, "unit": "ft³"}
